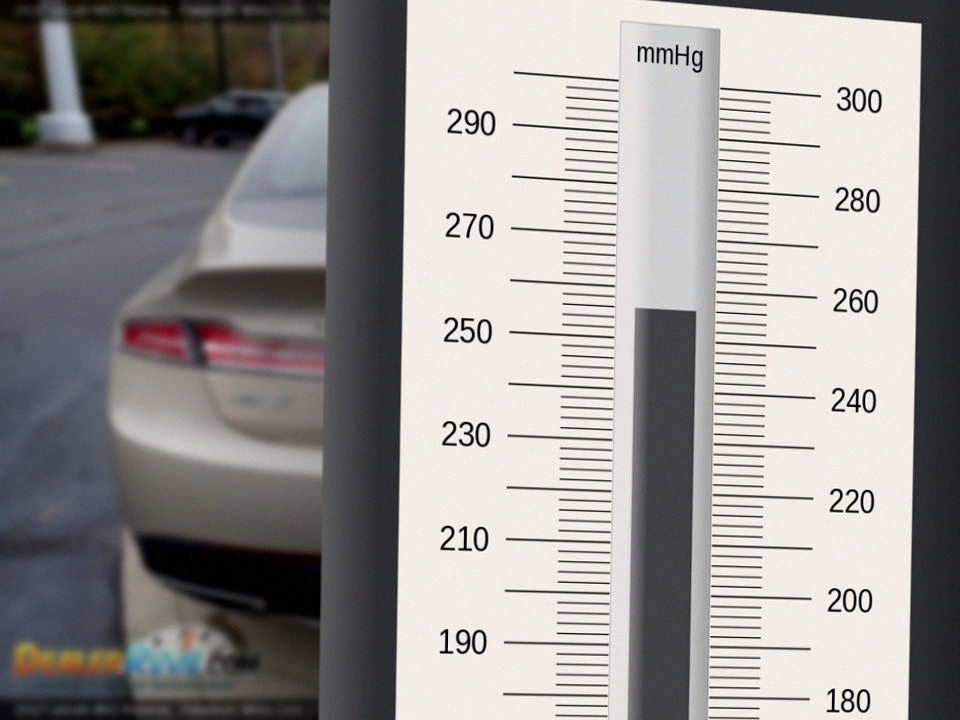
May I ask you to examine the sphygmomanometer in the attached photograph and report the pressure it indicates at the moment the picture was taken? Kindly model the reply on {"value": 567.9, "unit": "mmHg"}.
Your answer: {"value": 256, "unit": "mmHg"}
